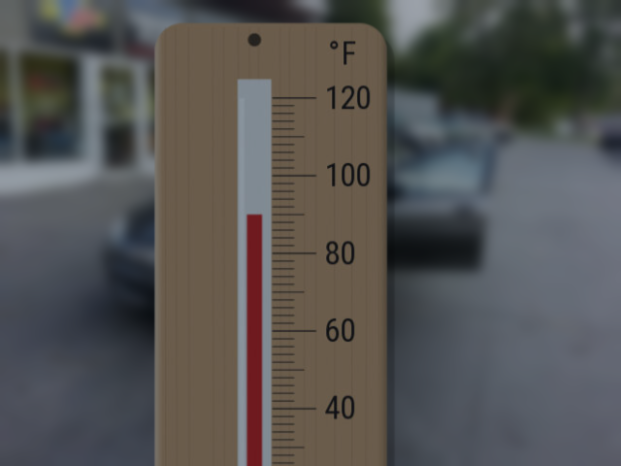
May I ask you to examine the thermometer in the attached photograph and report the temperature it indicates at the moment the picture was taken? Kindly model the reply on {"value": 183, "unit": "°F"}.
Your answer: {"value": 90, "unit": "°F"}
